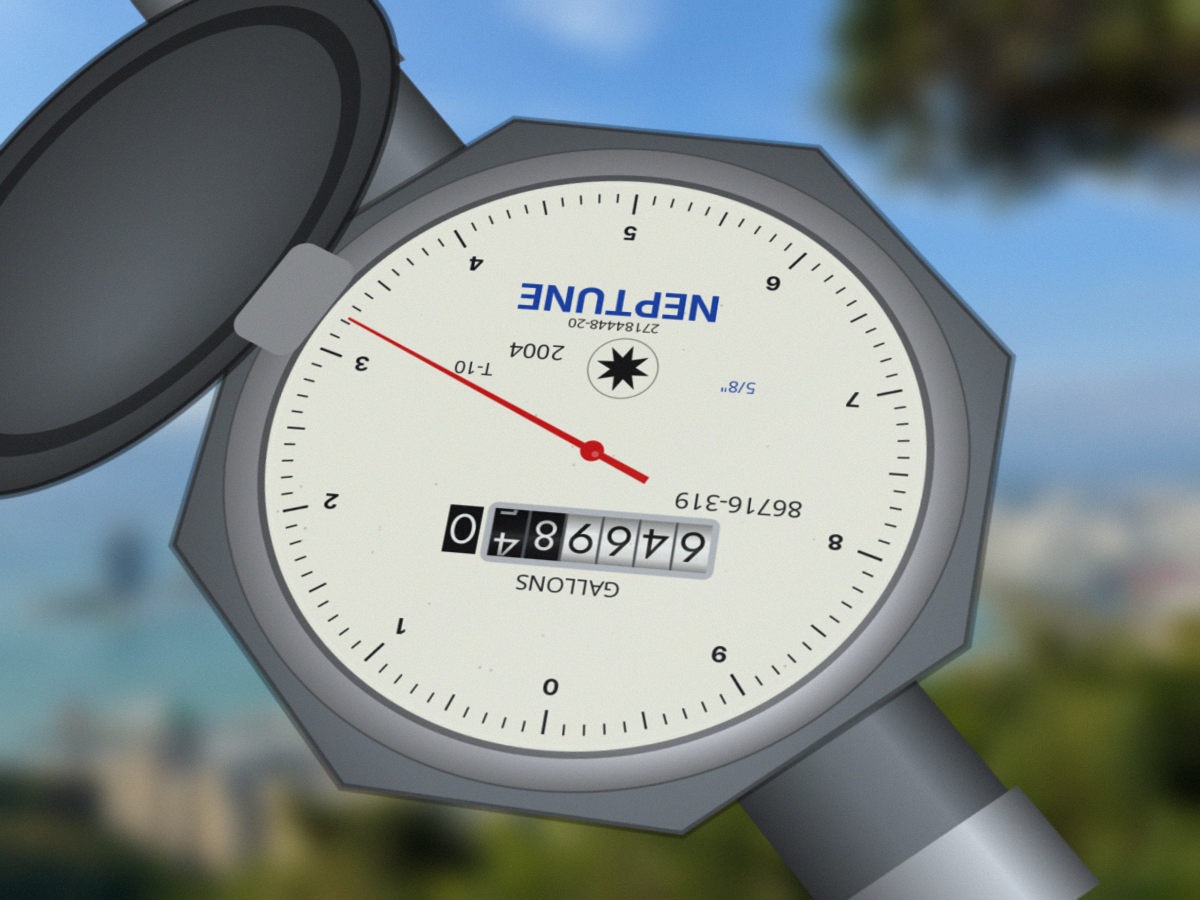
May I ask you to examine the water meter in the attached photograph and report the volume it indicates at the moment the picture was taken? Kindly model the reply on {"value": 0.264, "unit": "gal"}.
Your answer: {"value": 6469843.2, "unit": "gal"}
